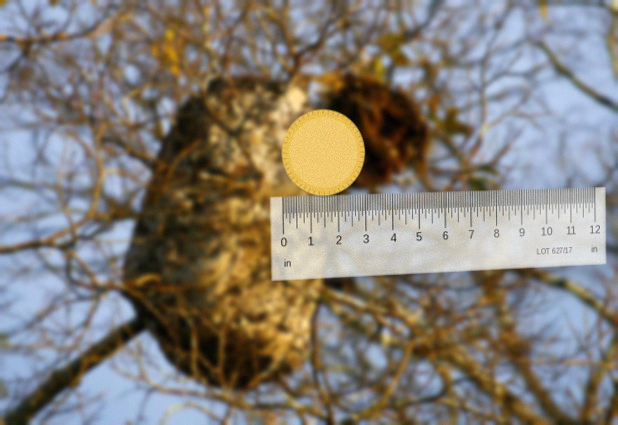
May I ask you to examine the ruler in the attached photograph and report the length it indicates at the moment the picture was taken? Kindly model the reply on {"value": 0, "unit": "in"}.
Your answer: {"value": 3, "unit": "in"}
